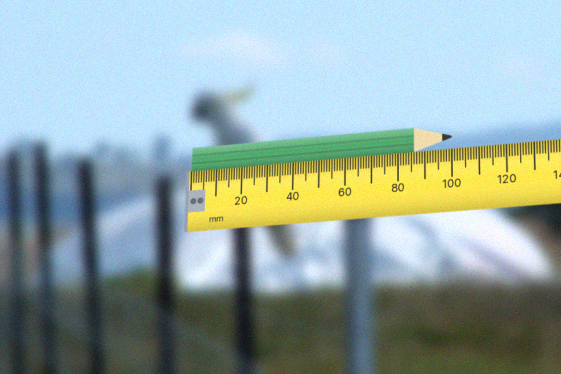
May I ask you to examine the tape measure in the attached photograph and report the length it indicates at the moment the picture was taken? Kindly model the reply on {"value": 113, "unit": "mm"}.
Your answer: {"value": 100, "unit": "mm"}
